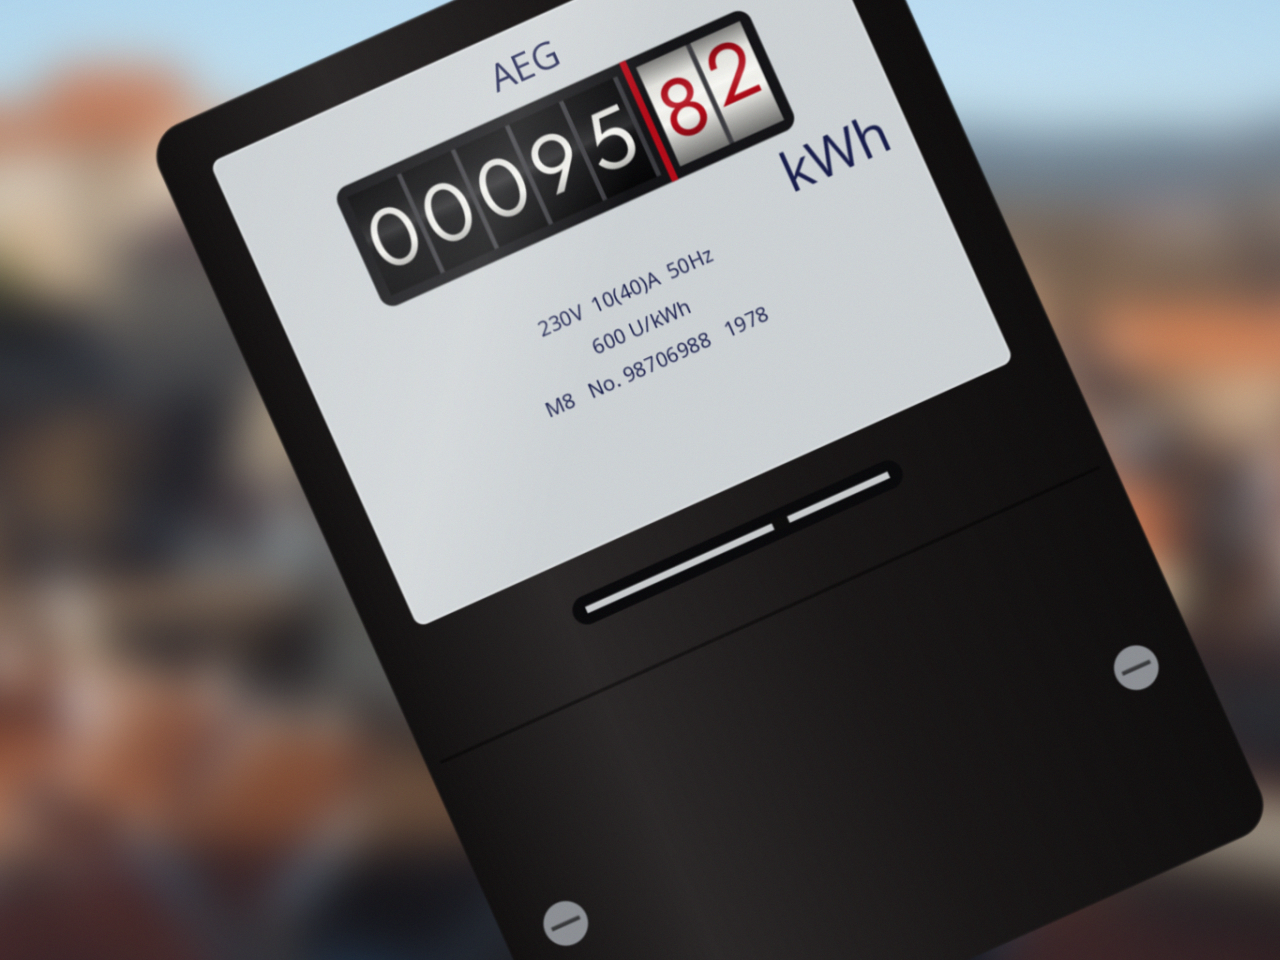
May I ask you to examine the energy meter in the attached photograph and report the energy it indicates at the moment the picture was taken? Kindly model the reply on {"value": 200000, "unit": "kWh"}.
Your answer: {"value": 95.82, "unit": "kWh"}
